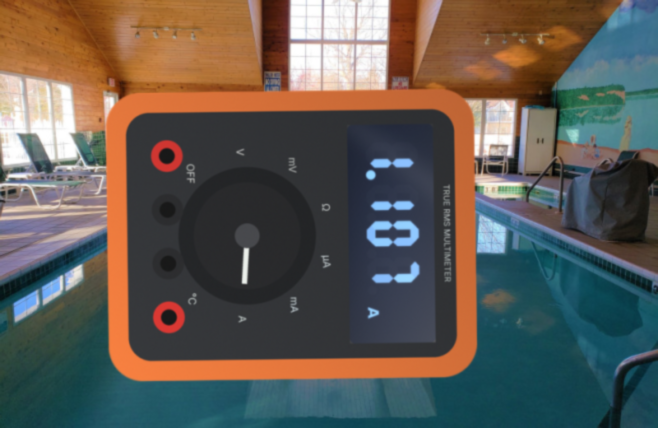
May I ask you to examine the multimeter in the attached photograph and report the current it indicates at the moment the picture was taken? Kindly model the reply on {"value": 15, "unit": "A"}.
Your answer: {"value": 1.107, "unit": "A"}
